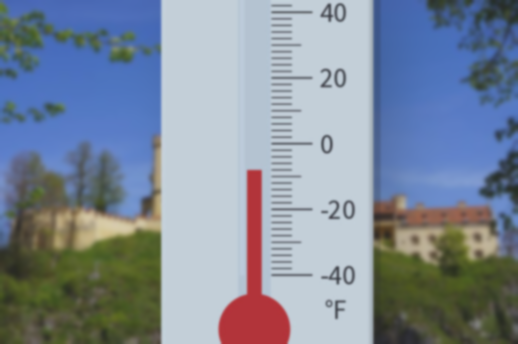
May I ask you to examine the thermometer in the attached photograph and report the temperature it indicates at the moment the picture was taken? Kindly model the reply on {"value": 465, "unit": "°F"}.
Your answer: {"value": -8, "unit": "°F"}
